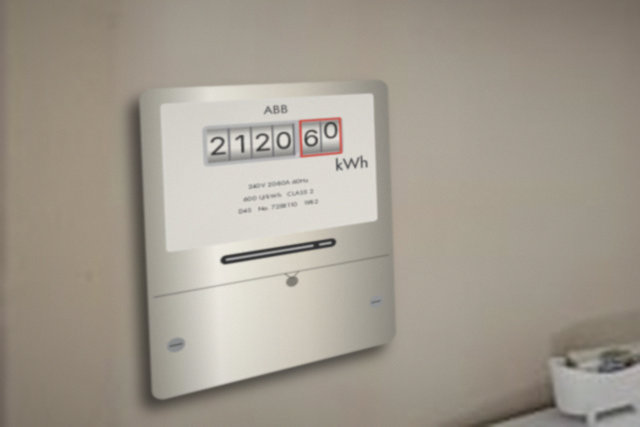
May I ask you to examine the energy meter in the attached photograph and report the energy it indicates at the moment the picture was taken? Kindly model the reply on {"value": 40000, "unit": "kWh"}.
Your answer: {"value": 2120.60, "unit": "kWh"}
